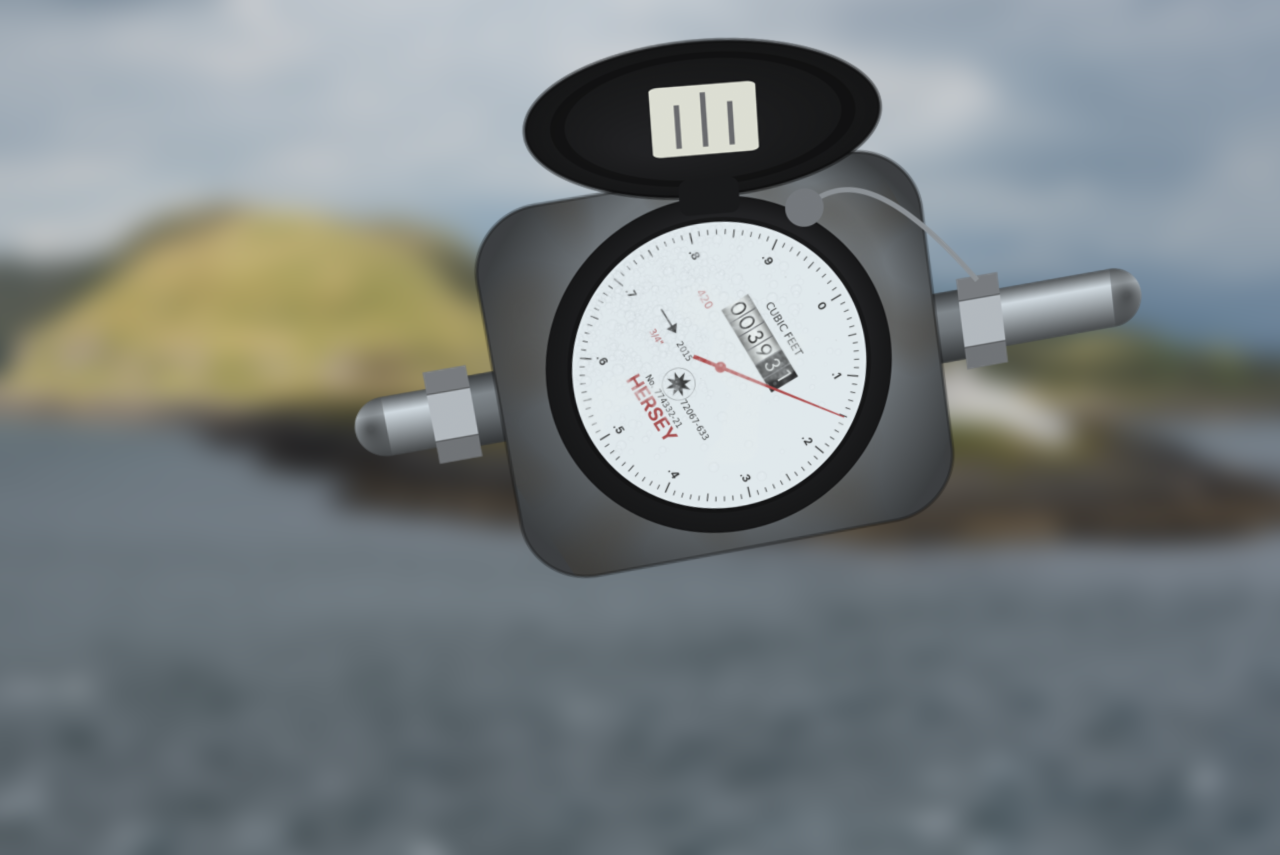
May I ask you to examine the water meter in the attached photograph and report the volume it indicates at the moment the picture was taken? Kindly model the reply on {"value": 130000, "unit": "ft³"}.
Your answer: {"value": 3931.15, "unit": "ft³"}
